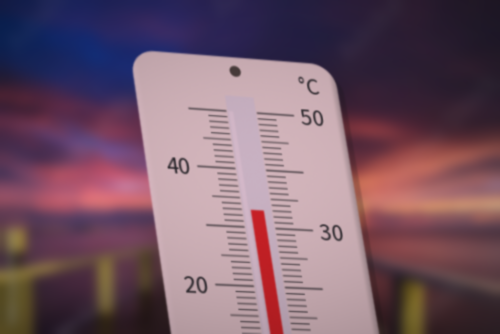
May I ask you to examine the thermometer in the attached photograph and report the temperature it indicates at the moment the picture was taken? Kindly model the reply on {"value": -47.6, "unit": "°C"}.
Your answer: {"value": 33, "unit": "°C"}
